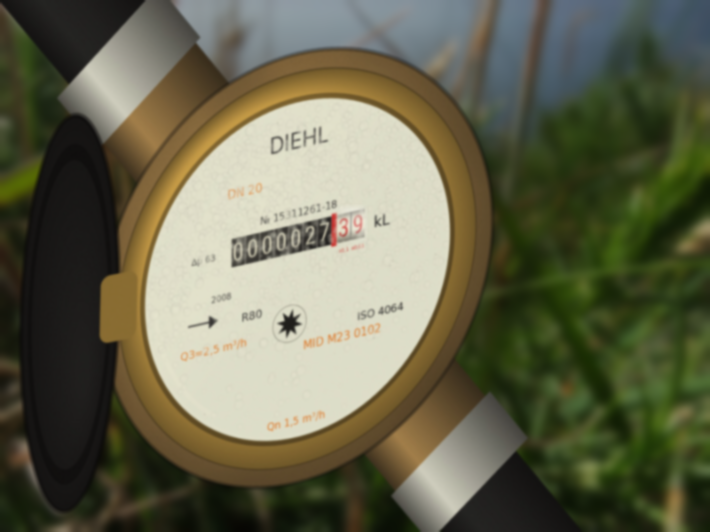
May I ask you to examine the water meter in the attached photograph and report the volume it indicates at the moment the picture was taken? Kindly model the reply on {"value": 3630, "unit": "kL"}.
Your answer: {"value": 27.39, "unit": "kL"}
